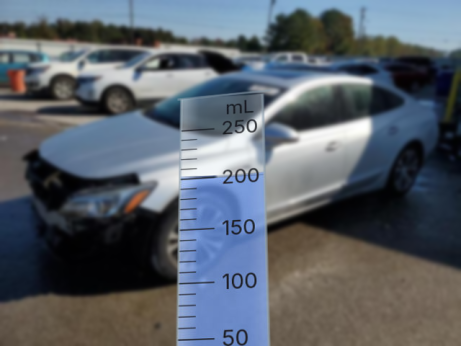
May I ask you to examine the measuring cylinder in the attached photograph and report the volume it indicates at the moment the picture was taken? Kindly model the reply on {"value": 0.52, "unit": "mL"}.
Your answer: {"value": 200, "unit": "mL"}
